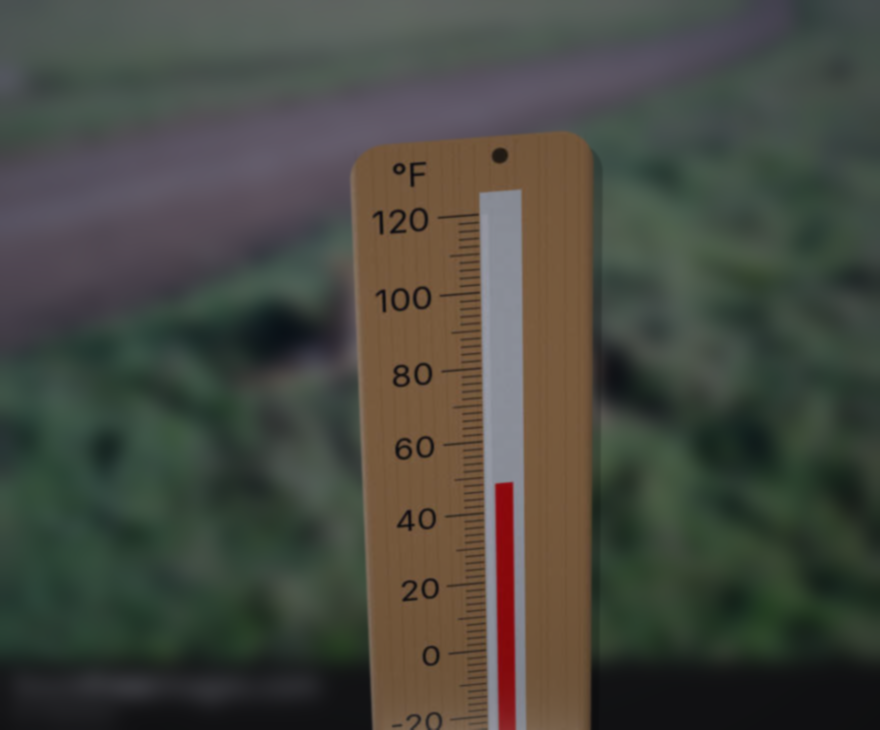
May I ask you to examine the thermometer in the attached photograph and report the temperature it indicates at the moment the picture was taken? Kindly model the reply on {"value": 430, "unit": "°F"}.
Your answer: {"value": 48, "unit": "°F"}
